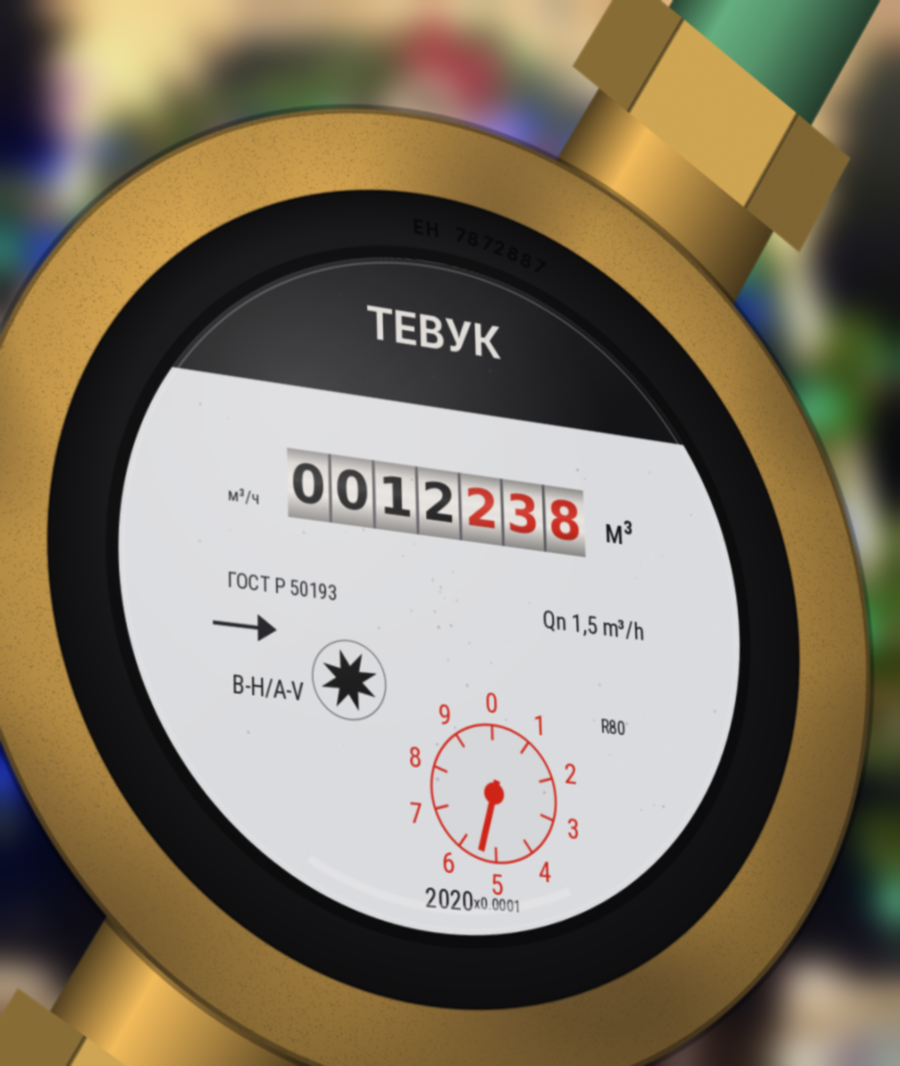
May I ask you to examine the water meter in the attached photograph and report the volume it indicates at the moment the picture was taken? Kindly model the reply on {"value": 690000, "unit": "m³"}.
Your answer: {"value": 12.2385, "unit": "m³"}
